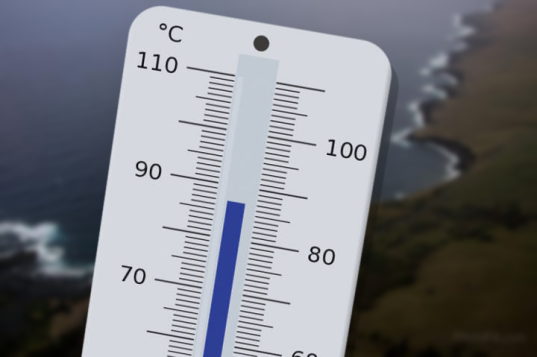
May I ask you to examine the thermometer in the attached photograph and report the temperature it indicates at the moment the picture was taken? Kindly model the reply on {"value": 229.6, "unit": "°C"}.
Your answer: {"value": 87, "unit": "°C"}
